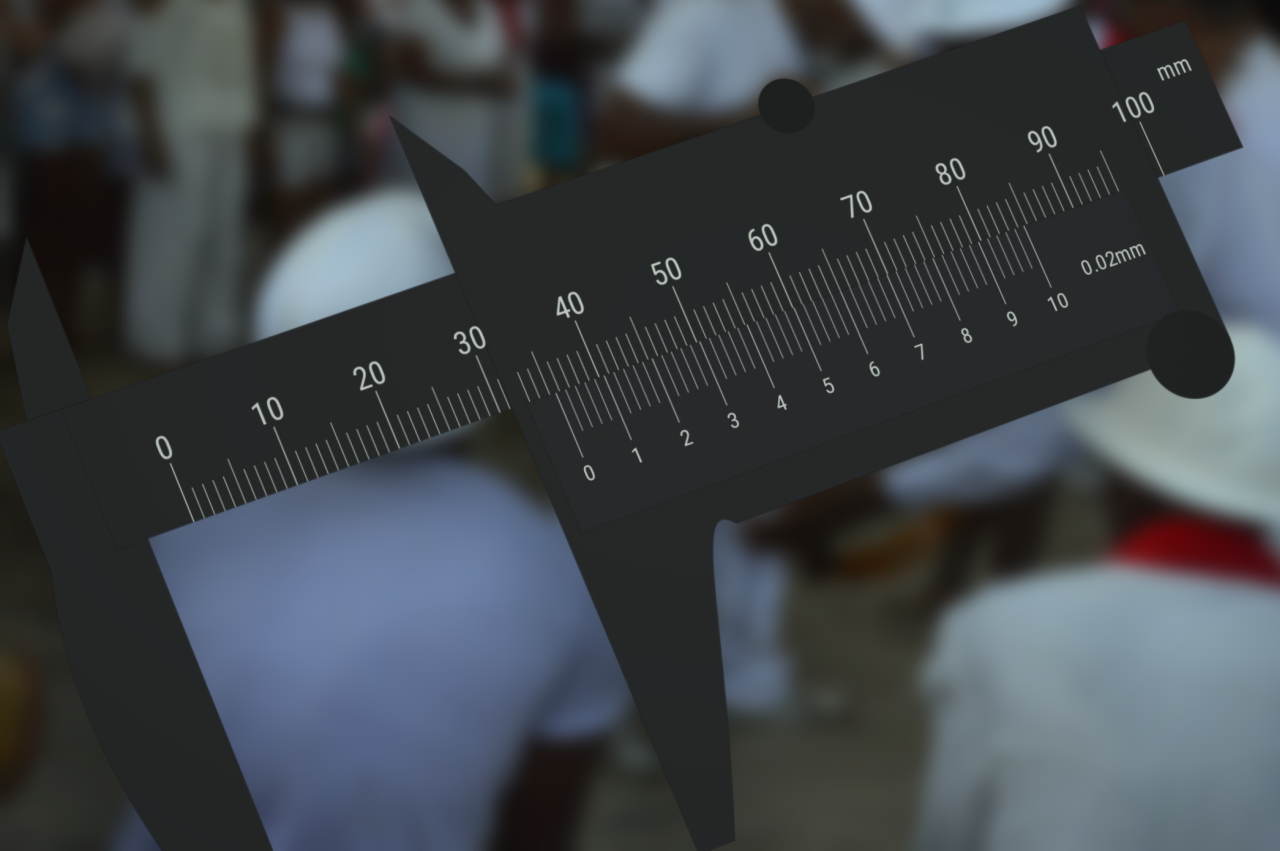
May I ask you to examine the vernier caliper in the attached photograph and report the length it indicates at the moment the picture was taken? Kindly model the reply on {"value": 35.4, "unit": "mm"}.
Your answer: {"value": 35.6, "unit": "mm"}
